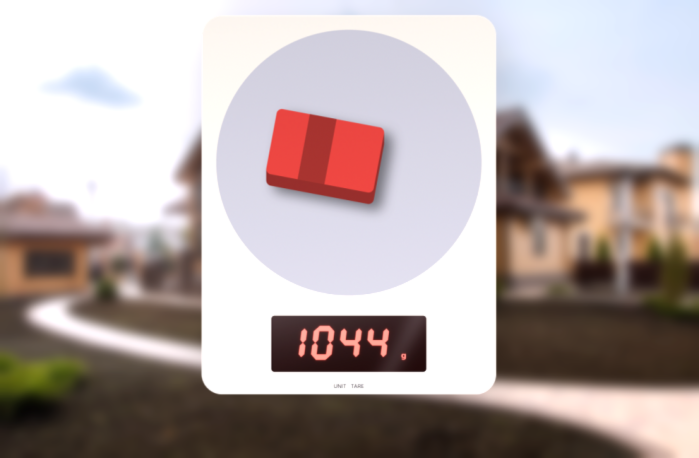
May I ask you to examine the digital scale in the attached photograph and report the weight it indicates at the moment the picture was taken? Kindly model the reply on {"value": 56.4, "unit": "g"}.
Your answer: {"value": 1044, "unit": "g"}
